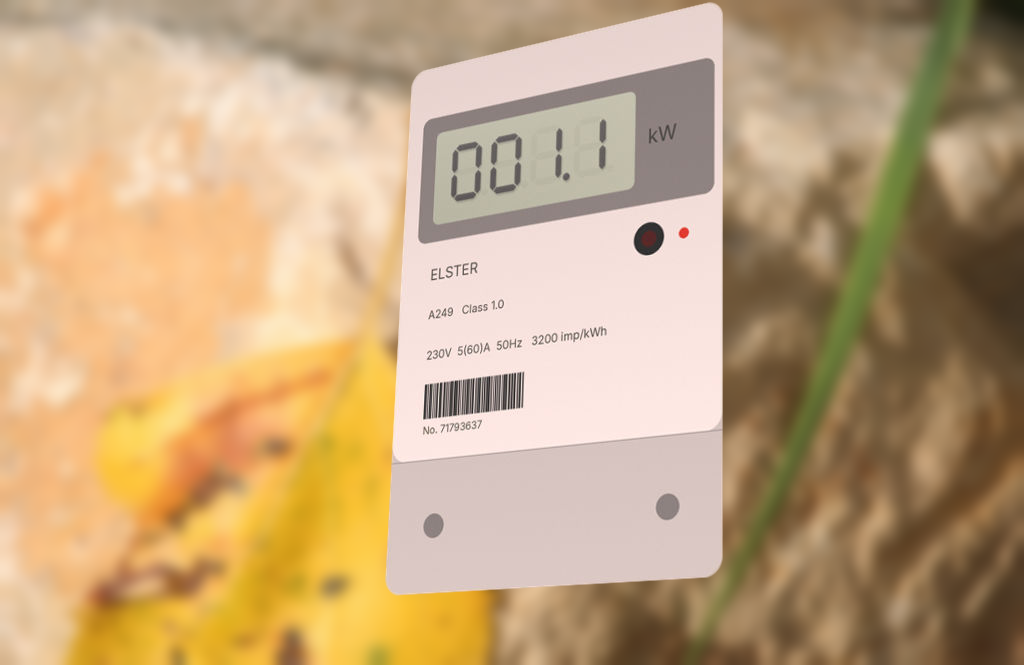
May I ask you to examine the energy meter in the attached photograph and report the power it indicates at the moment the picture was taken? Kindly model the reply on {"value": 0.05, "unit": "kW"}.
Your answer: {"value": 1.1, "unit": "kW"}
